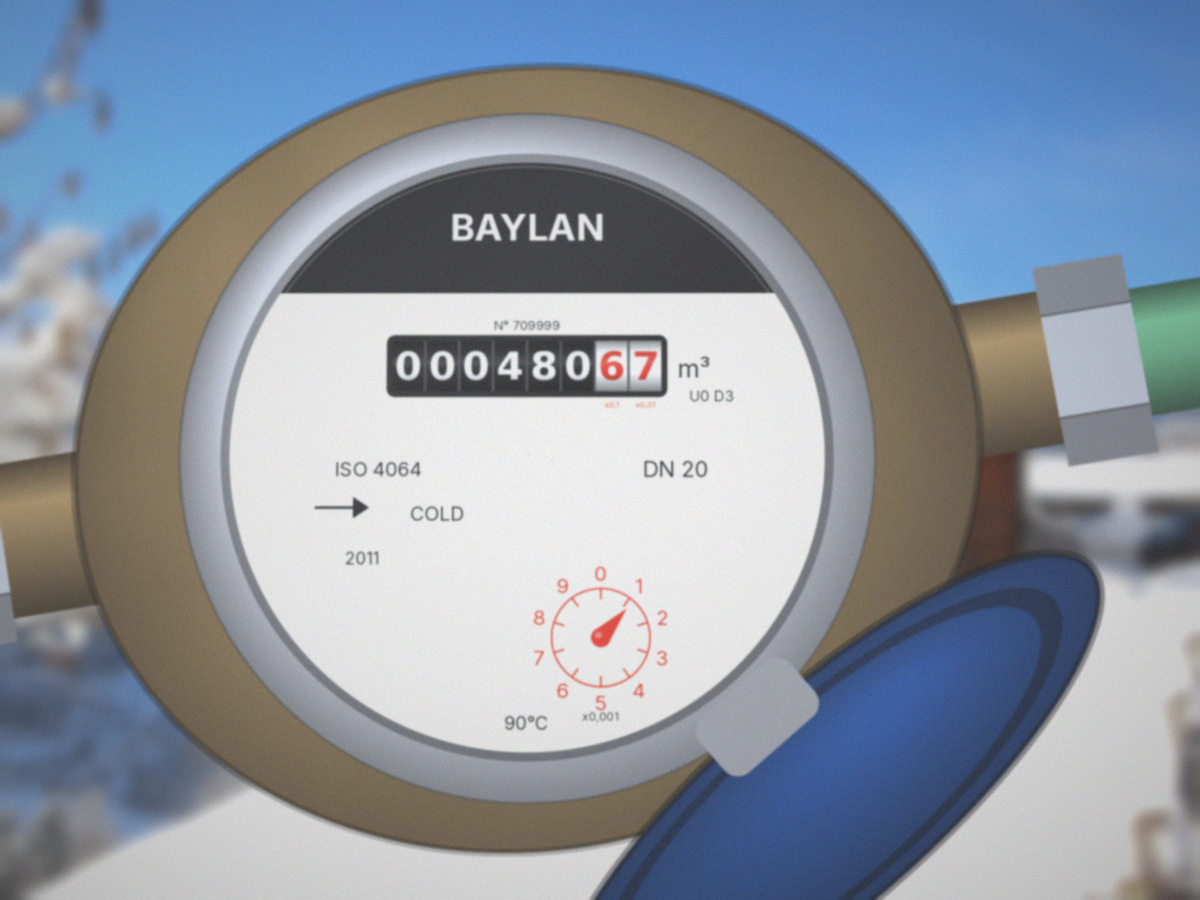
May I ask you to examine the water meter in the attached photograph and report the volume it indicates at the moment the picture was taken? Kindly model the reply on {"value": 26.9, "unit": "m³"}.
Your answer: {"value": 480.671, "unit": "m³"}
